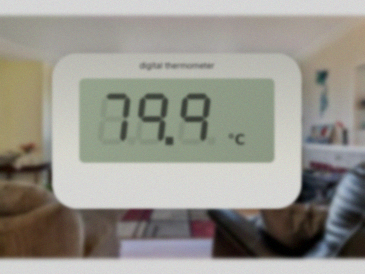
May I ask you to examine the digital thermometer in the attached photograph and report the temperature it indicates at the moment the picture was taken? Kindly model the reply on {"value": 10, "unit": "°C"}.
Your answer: {"value": 79.9, "unit": "°C"}
